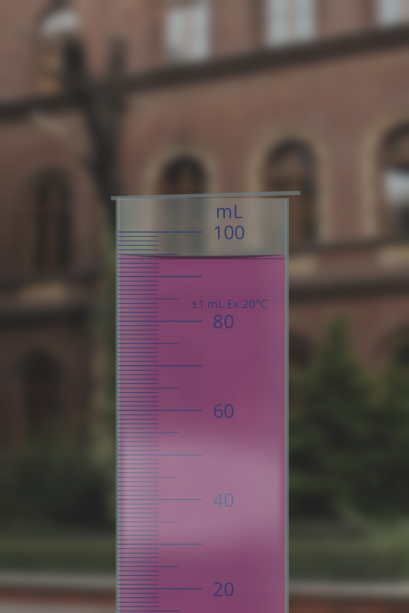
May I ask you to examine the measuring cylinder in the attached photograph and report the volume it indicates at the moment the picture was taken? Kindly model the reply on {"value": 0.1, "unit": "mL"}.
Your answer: {"value": 94, "unit": "mL"}
